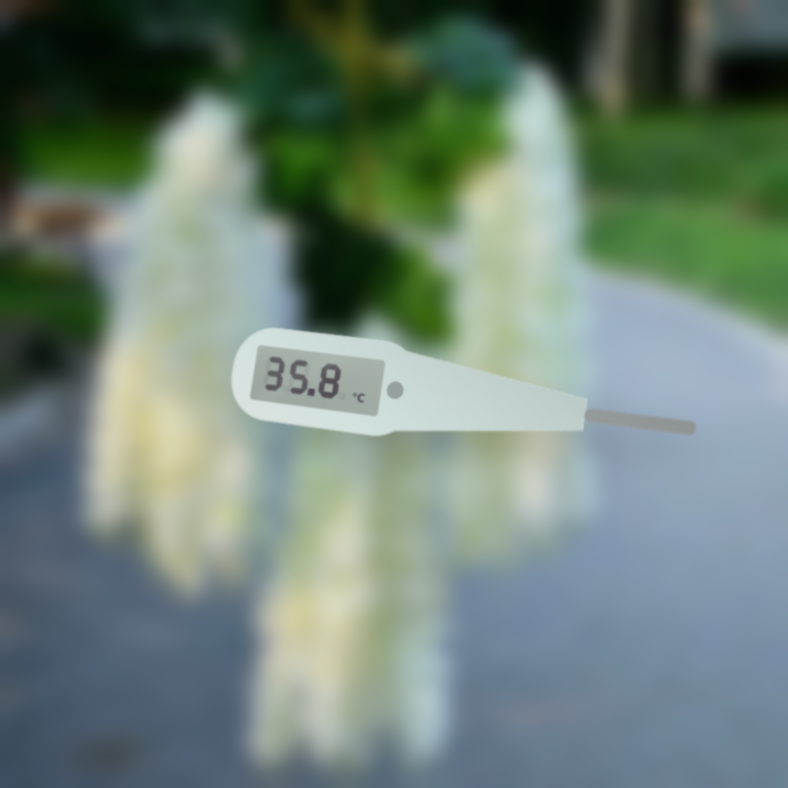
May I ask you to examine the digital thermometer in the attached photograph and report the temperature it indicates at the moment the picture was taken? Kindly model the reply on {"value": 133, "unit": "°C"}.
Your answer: {"value": 35.8, "unit": "°C"}
